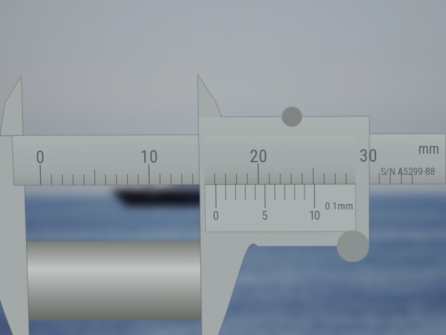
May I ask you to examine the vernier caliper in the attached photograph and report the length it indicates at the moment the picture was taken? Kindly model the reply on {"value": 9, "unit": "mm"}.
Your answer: {"value": 16.1, "unit": "mm"}
